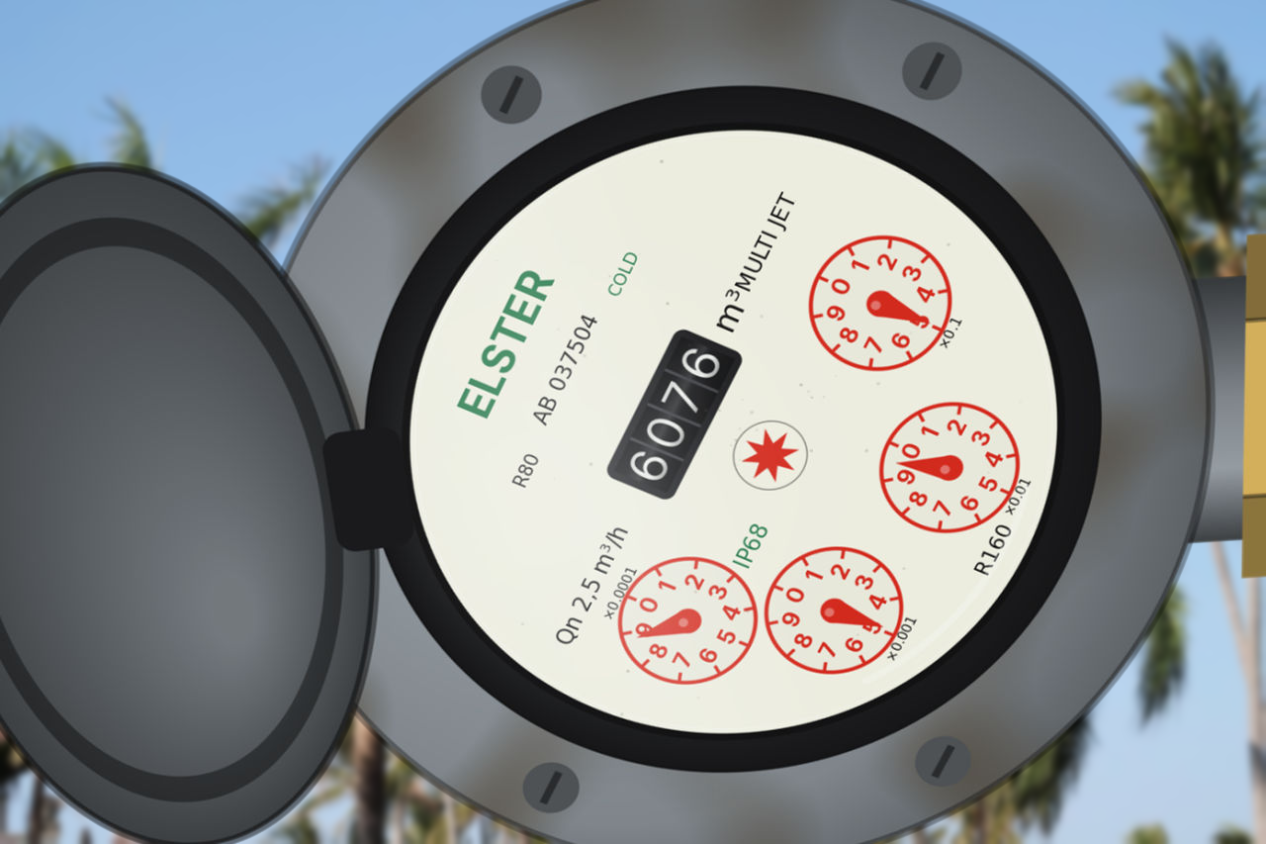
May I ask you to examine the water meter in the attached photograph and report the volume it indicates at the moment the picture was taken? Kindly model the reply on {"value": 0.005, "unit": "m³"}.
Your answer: {"value": 6076.4948, "unit": "m³"}
